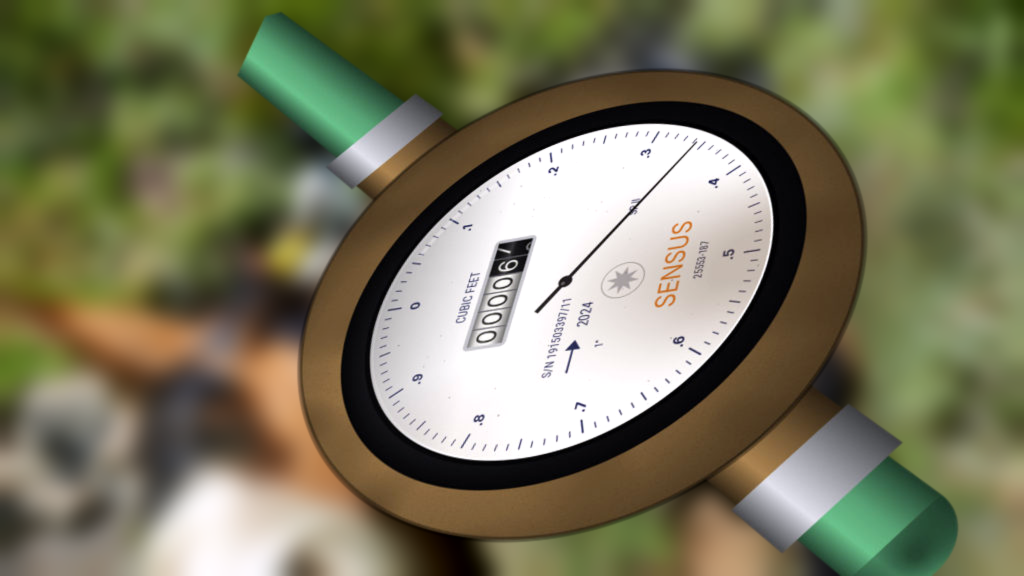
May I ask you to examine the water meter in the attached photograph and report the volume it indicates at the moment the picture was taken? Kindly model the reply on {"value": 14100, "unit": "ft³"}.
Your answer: {"value": 67.34, "unit": "ft³"}
